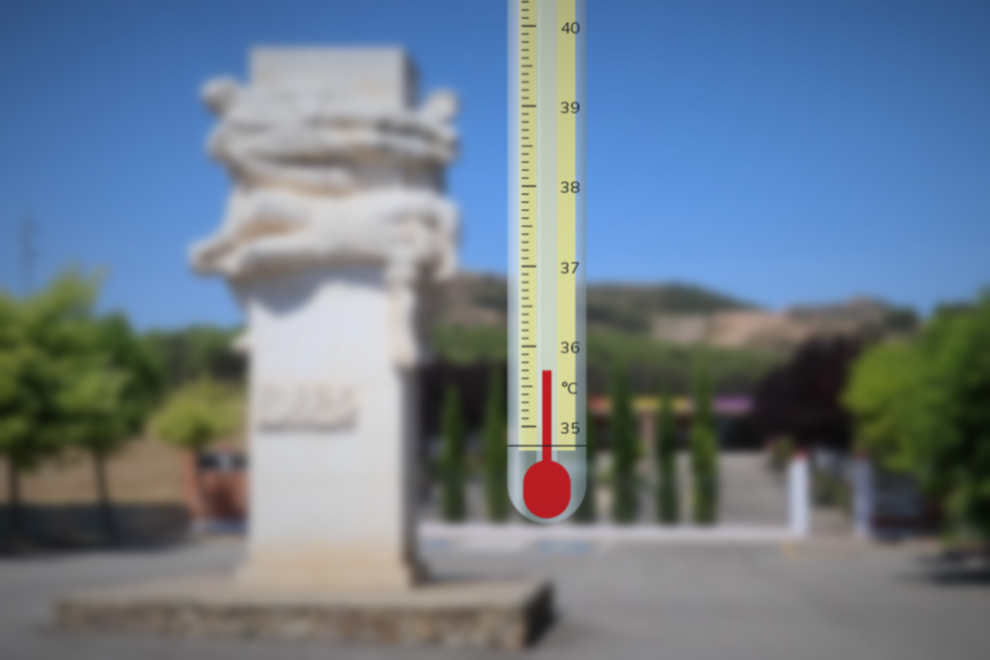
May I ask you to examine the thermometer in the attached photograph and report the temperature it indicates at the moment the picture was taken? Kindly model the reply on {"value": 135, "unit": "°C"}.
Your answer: {"value": 35.7, "unit": "°C"}
